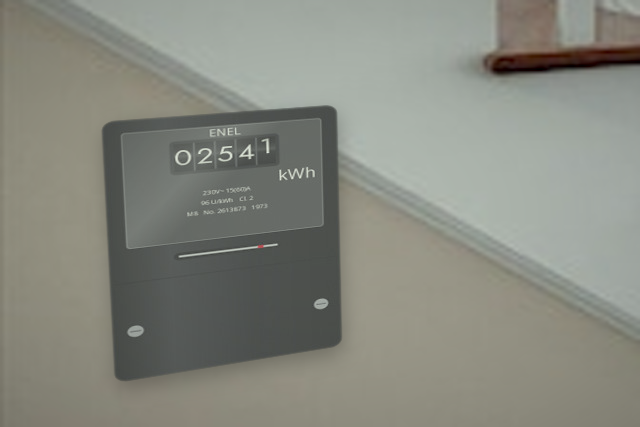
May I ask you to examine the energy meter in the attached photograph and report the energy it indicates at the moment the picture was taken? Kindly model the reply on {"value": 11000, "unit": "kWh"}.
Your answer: {"value": 2541, "unit": "kWh"}
